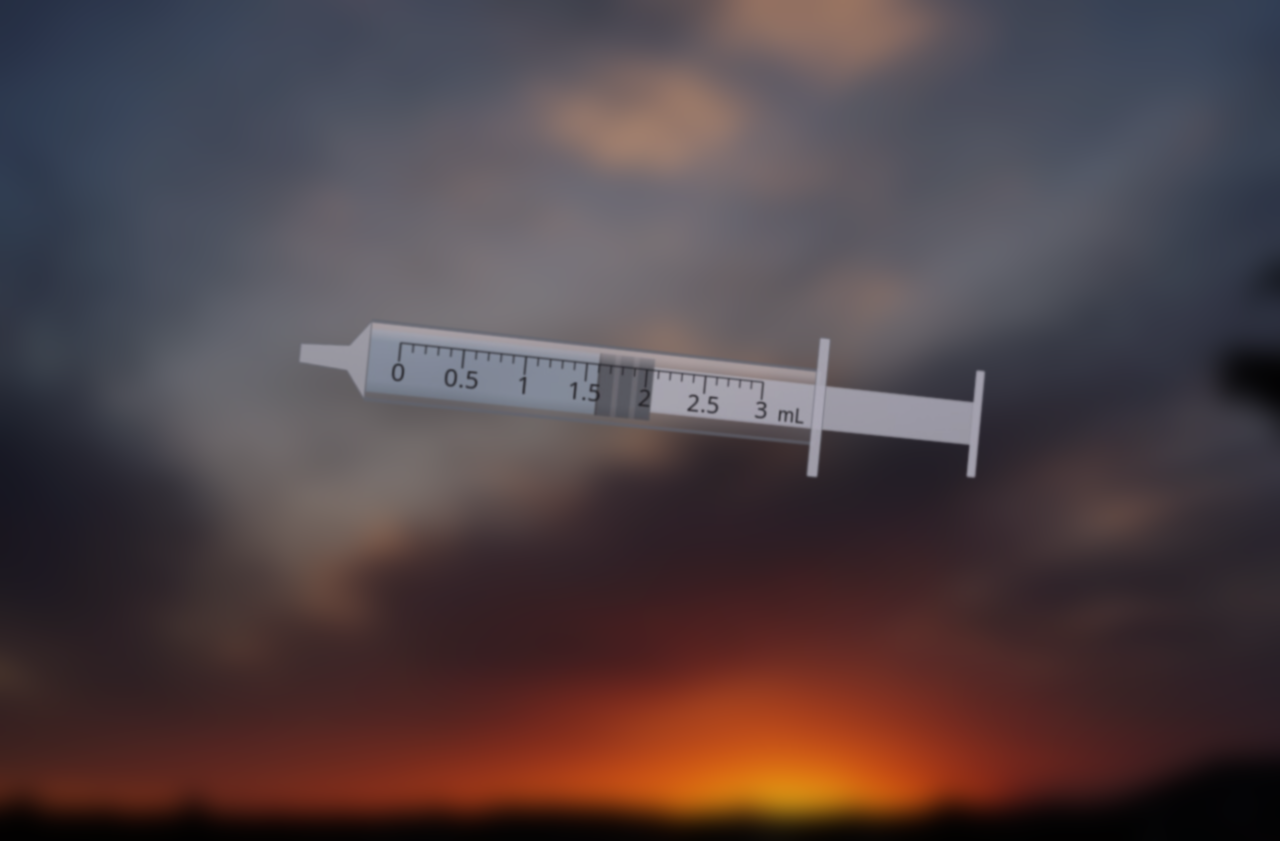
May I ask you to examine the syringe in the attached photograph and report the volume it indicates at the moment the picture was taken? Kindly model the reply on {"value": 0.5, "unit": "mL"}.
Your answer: {"value": 1.6, "unit": "mL"}
